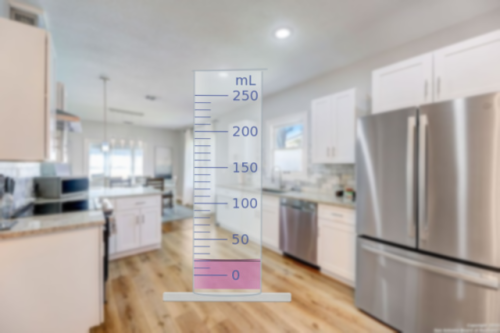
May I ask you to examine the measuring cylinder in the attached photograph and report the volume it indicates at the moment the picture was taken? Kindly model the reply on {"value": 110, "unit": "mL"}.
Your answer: {"value": 20, "unit": "mL"}
